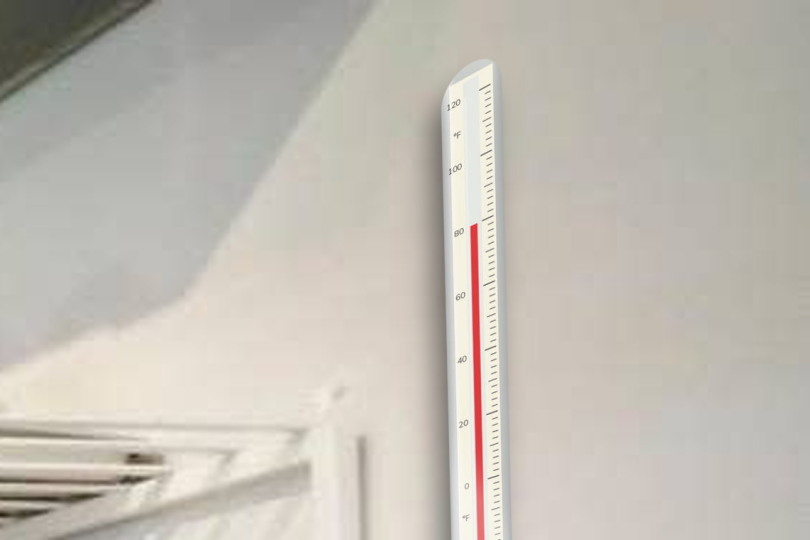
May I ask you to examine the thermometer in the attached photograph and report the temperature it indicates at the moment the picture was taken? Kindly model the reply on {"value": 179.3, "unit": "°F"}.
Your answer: {"value": 80, "unit": "°F"}
